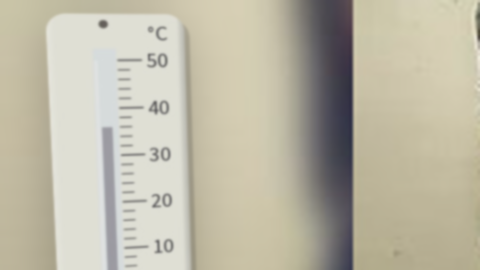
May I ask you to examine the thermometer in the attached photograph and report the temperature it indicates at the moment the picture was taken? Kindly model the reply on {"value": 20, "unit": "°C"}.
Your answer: {"value": 36, "unit": "°C"}
